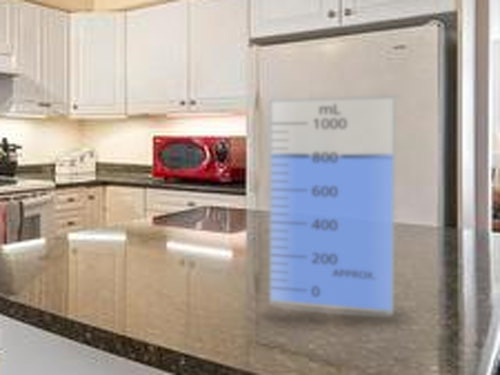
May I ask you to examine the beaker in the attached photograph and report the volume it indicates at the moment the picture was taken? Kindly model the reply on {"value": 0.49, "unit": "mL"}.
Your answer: {"value": 800, "unit": "mL"}
